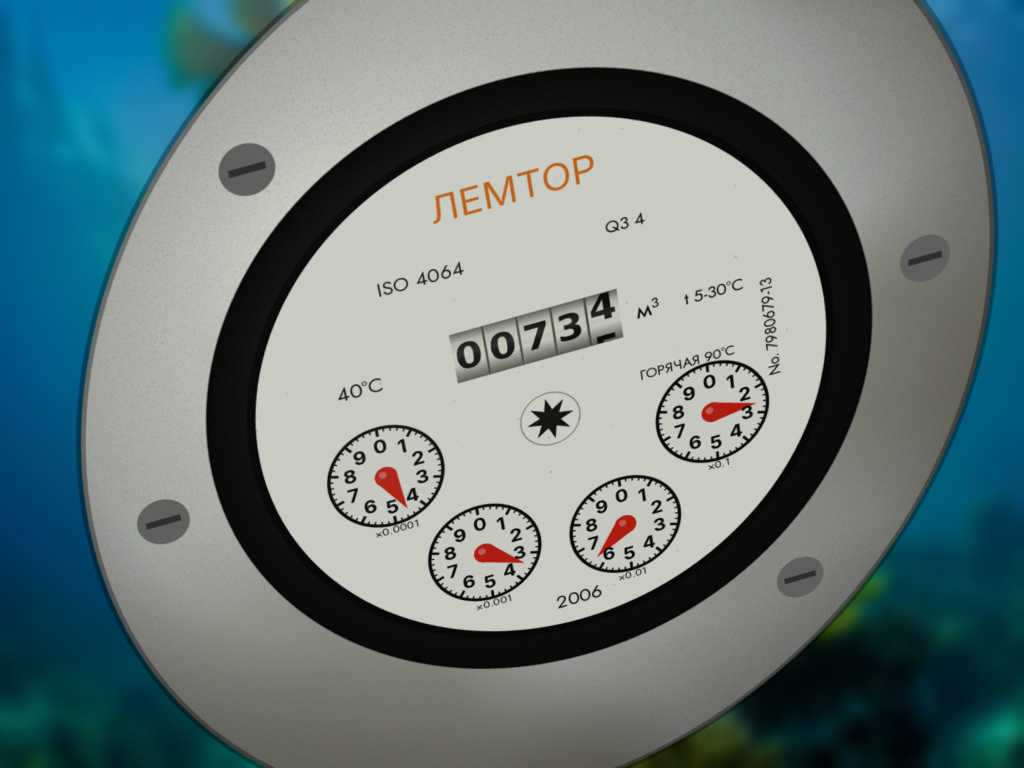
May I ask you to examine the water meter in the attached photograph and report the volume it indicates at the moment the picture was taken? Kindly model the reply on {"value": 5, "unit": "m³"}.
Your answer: {"value": 734.2634, "unit": "m³"}
